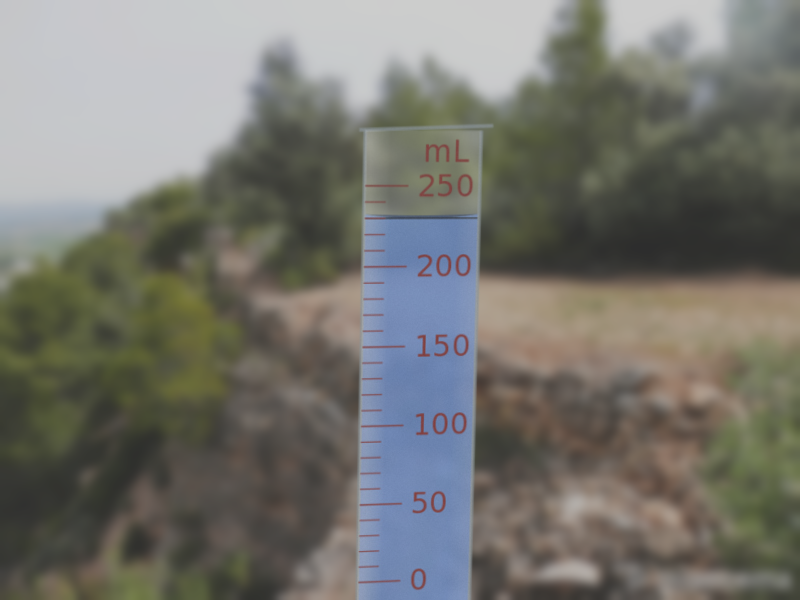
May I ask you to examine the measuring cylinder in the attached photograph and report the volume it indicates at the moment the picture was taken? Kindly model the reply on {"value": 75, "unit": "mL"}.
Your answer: {"value": 230, "unit": "mL"}
